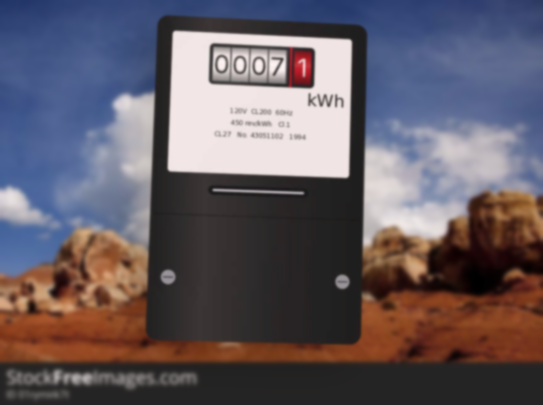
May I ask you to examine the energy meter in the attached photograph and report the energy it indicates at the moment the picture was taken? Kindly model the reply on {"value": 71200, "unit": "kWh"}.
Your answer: {"value": 7.1, "unit": "kWh"}
